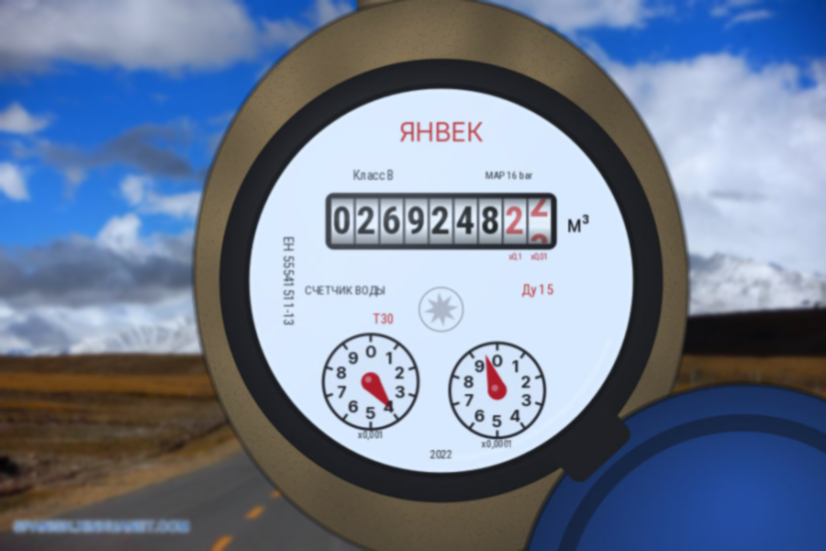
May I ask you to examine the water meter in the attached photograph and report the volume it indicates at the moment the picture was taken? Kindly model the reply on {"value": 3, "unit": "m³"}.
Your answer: {"value": 269248.2239, "unit": "m³"}
